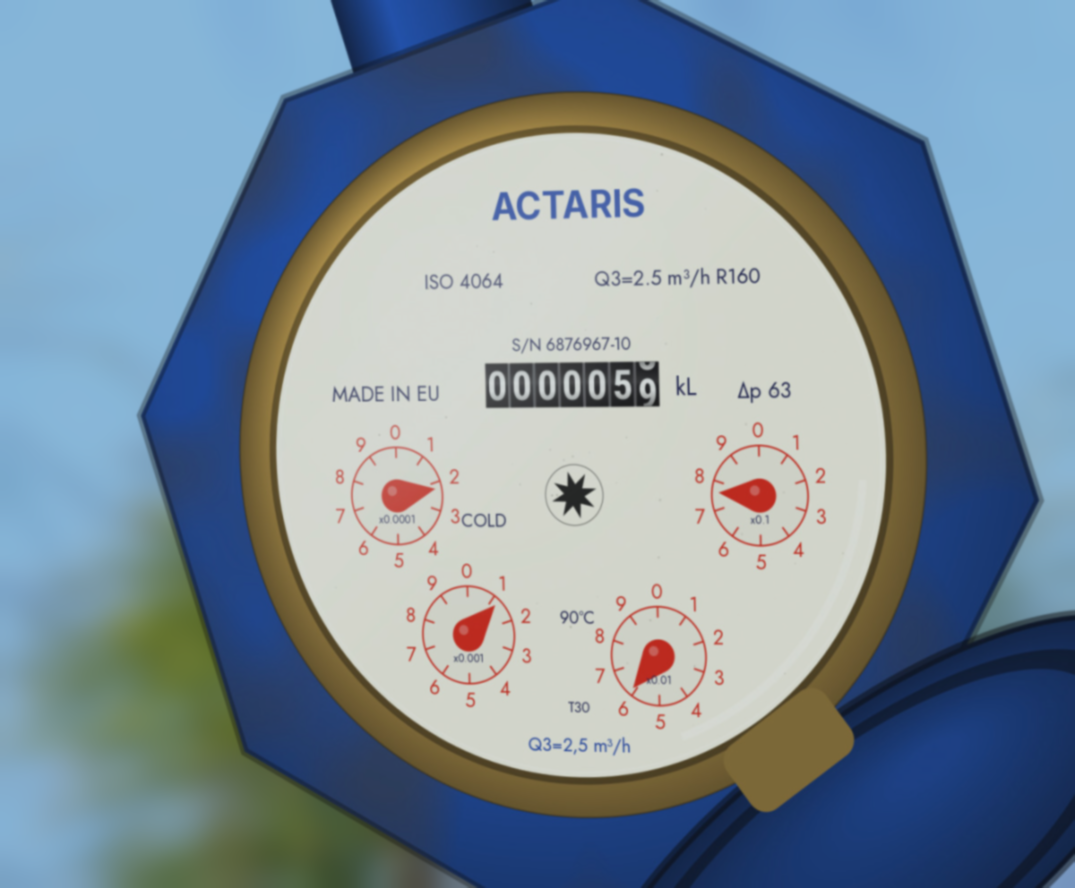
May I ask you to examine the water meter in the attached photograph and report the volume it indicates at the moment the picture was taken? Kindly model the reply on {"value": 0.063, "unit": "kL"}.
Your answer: {"value": 58.7612, "unit": "kL"}
